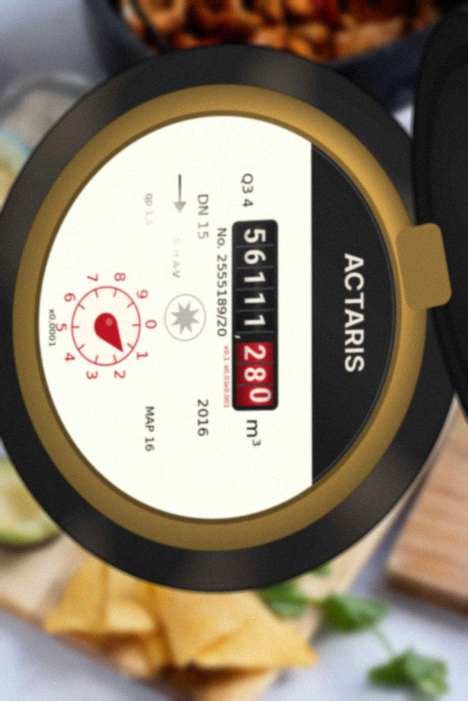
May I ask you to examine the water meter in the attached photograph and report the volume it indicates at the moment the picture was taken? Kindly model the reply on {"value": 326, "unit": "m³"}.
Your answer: {"value": 56111.2801, "unit": "m³"}
